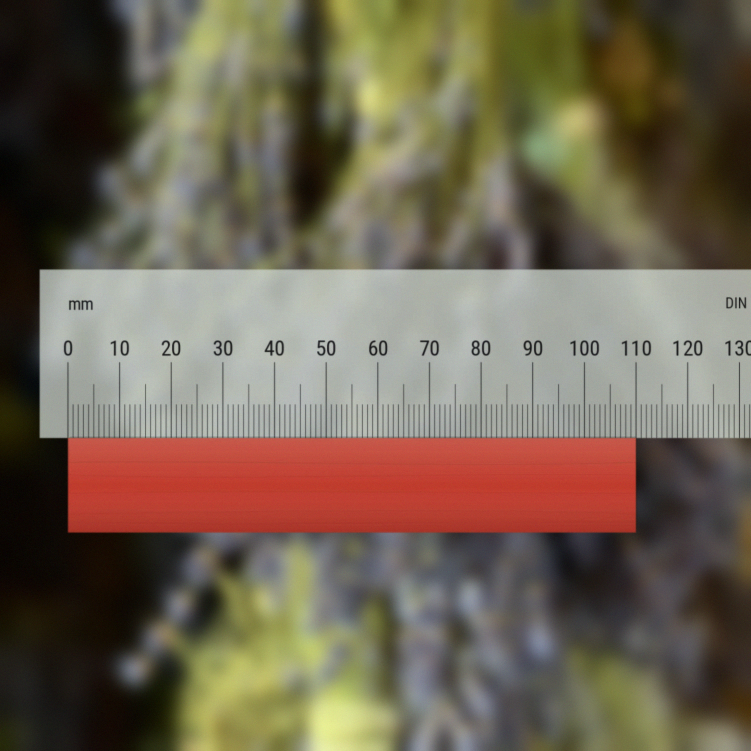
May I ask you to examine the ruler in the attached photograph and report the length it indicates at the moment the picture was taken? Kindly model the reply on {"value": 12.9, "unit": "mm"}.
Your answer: {"value": 110, "unit": "mm"}
